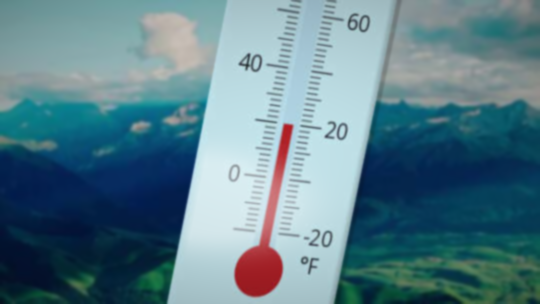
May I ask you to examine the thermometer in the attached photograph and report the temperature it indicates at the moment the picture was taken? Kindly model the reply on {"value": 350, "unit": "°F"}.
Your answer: {"value": 20, "unit": "°F"}
